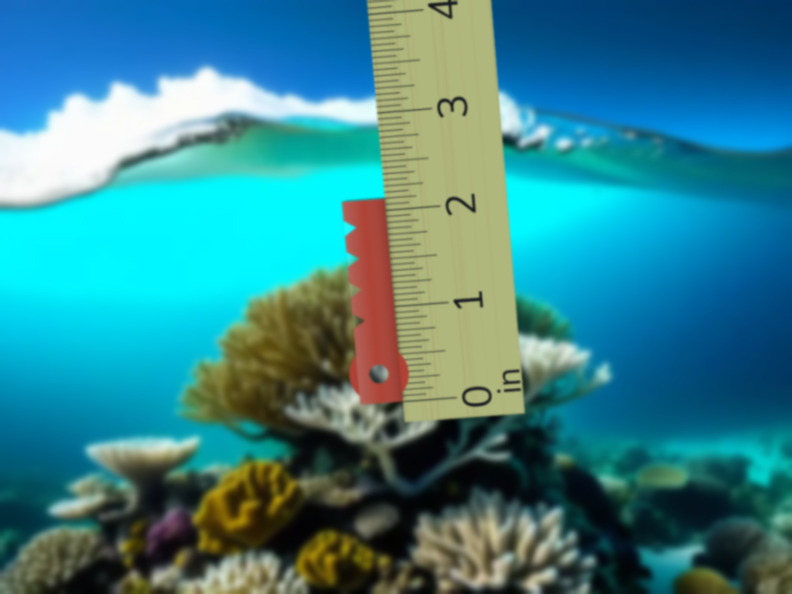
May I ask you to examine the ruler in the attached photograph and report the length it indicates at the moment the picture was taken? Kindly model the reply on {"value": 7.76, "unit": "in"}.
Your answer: {"value": 2.125, "unit": "in"}
